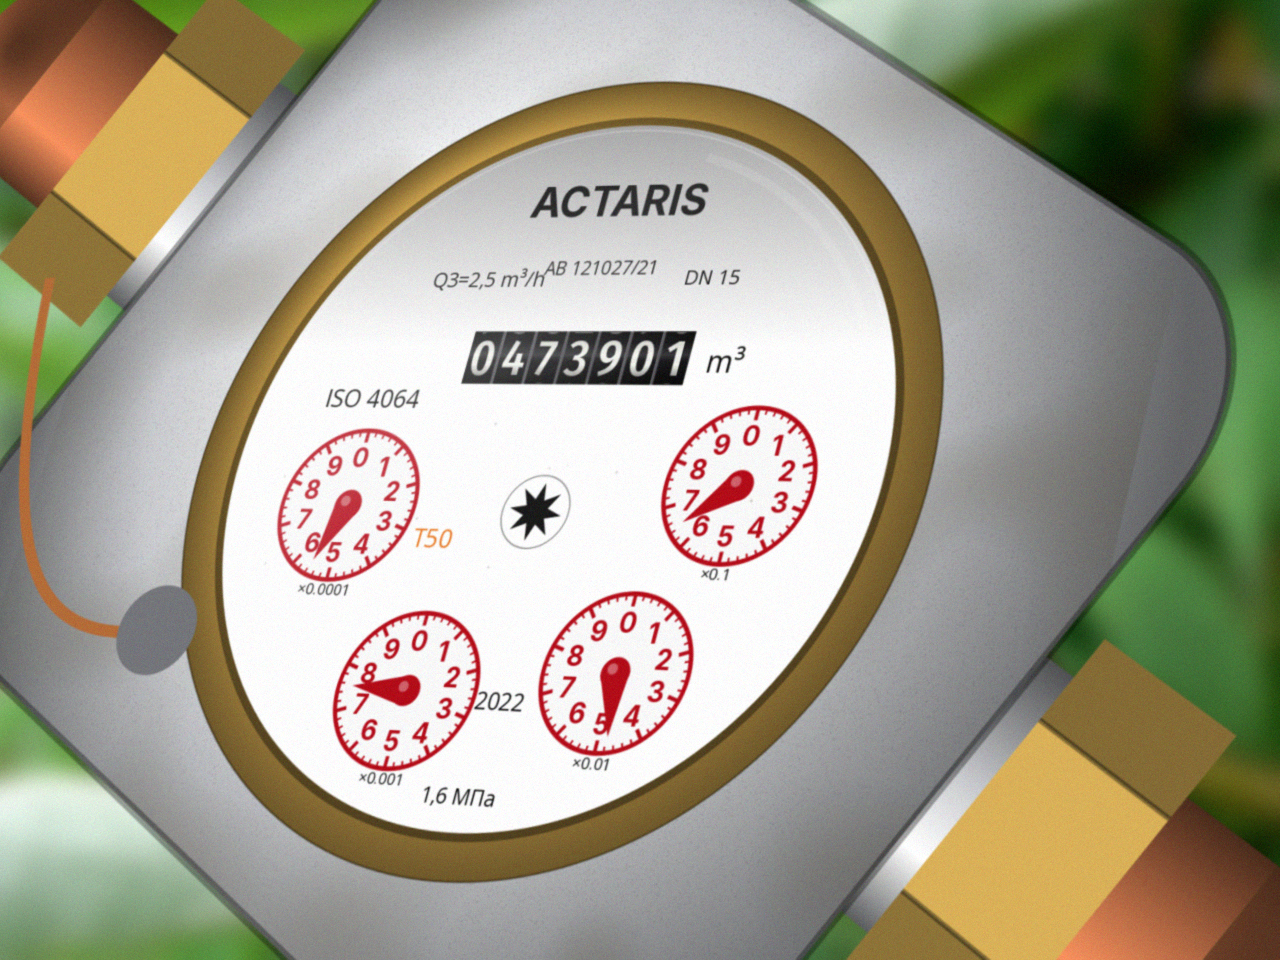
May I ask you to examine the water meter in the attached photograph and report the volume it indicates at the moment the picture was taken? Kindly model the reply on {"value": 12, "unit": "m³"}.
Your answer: {"value": 473901.6475, "unit": "m³"}
